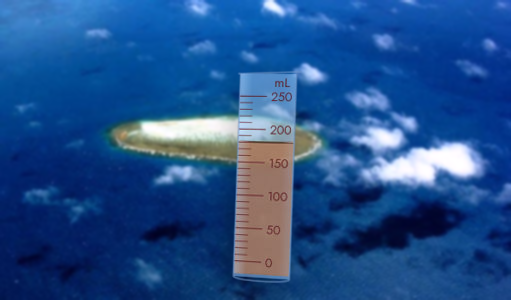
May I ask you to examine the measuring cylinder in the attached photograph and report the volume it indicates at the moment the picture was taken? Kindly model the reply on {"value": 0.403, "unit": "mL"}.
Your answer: {"value": 180, "unit": "mL"}
